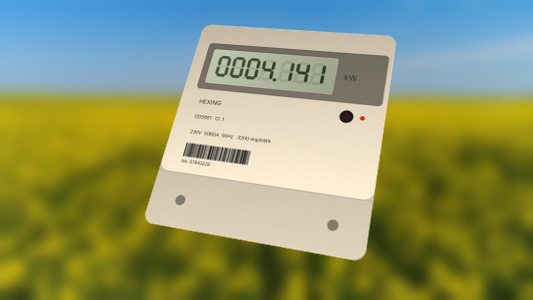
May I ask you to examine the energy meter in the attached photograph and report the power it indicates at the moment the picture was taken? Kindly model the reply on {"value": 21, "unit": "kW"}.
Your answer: {"value": 4.141, "unit": "kW"}
